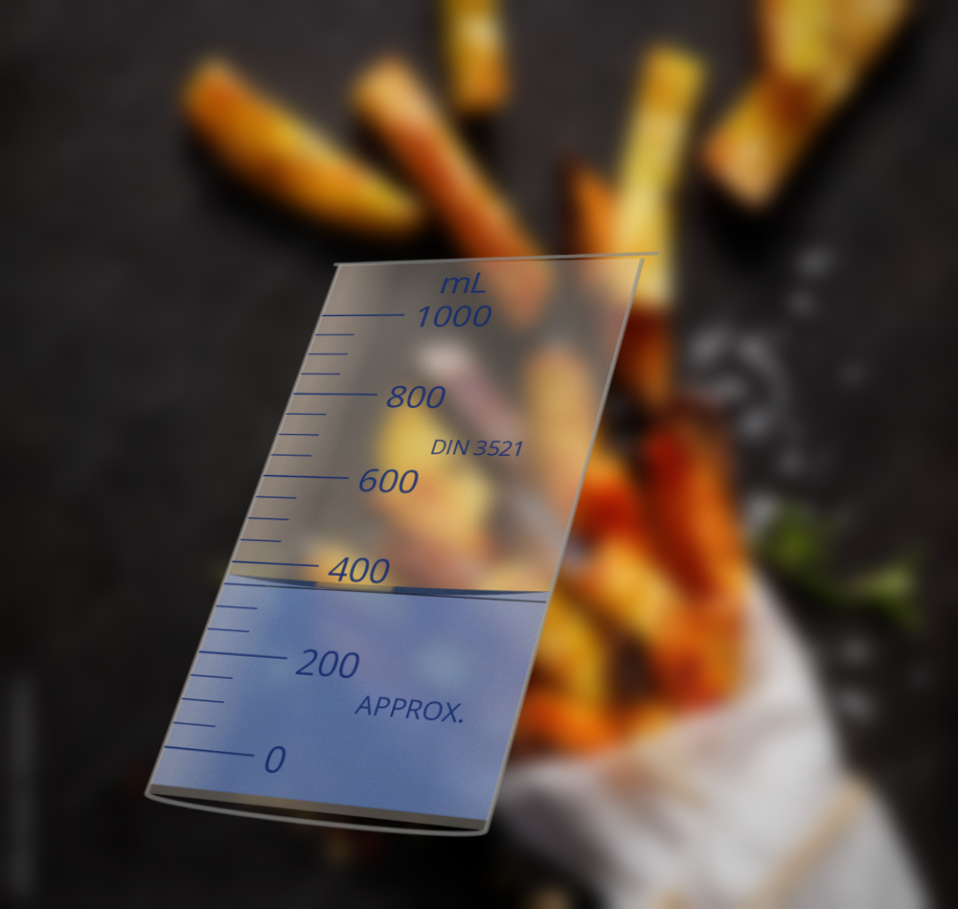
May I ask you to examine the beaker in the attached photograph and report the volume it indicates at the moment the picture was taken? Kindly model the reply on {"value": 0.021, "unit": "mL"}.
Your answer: {"value": 350, "unit": "mL"}
